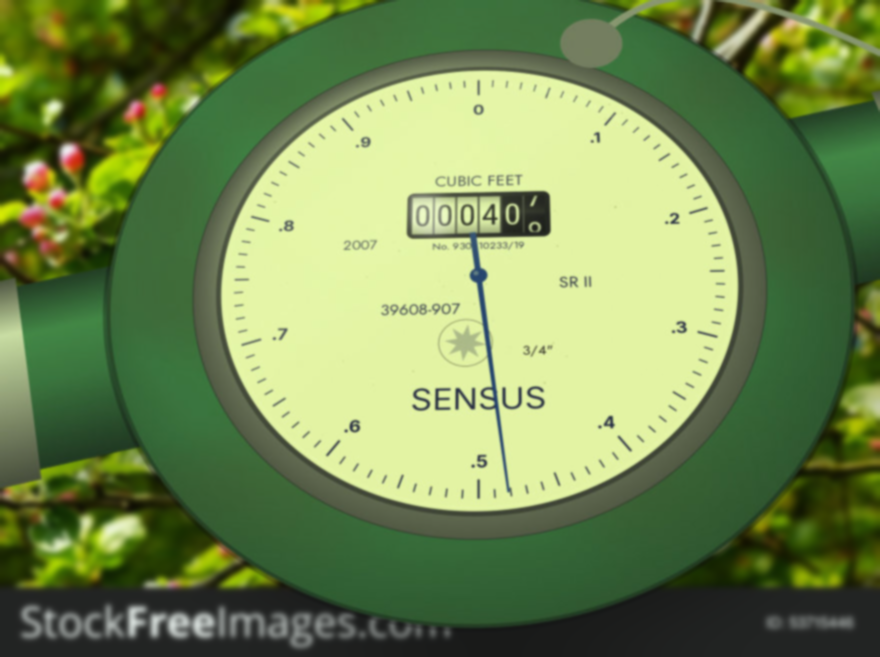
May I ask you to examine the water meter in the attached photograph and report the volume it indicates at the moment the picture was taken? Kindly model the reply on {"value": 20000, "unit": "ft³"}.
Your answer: {"value": 407.48, "unit": "ft³"}
